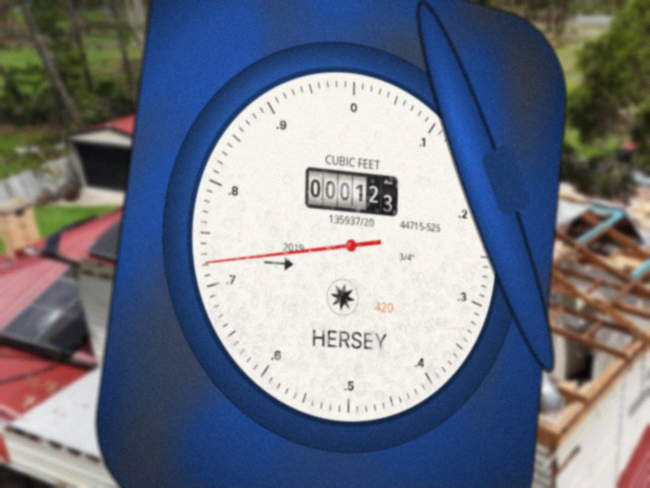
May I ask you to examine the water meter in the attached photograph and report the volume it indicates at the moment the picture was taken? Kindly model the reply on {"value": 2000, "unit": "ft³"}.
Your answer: {"value": 122.72, "unit": "ft³"}
